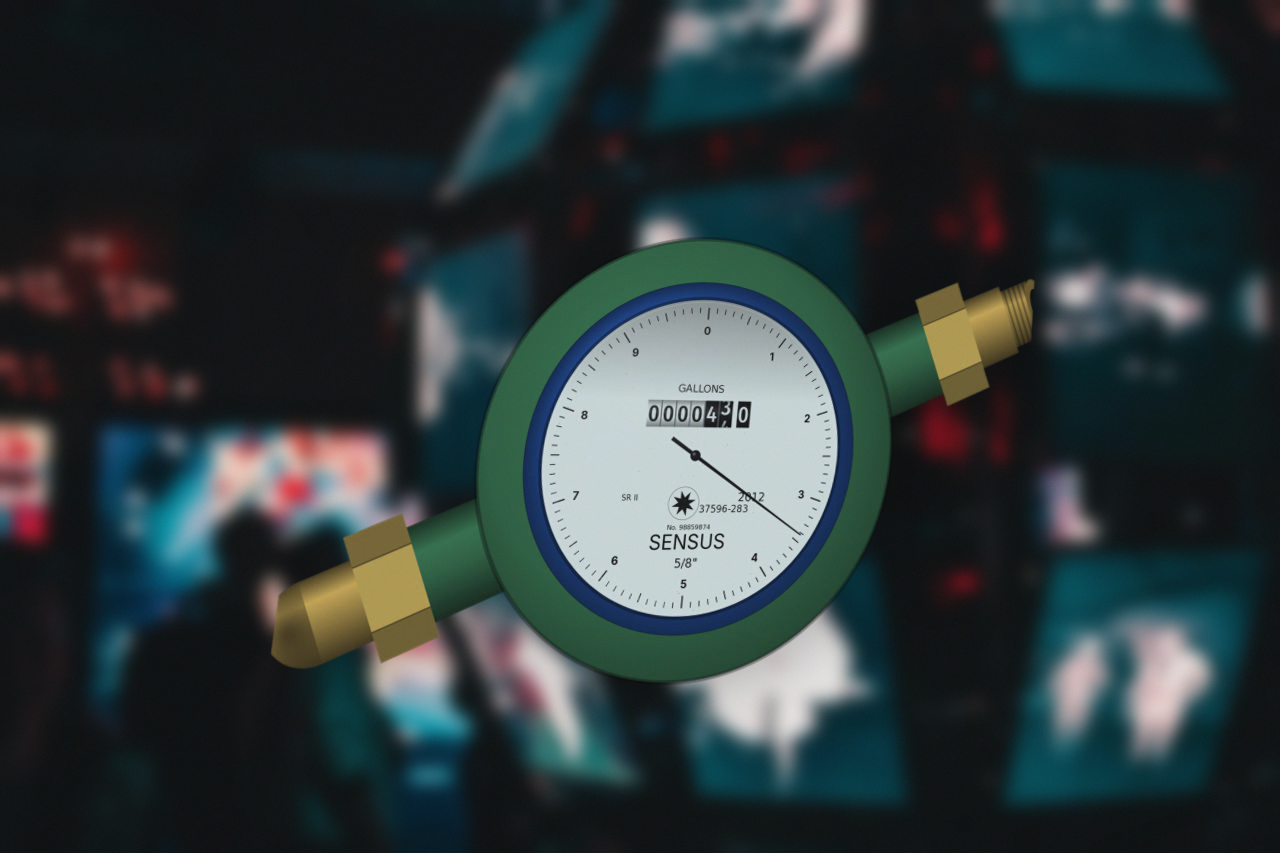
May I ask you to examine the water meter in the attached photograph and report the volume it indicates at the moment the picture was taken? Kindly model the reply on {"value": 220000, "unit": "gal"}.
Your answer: {"value": 433.4, "unit": "gal"}
